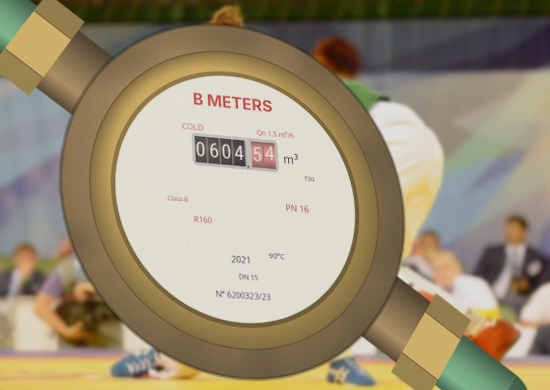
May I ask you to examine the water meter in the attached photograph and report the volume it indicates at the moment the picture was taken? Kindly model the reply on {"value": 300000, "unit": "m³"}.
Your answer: {"value": 604.54, "unit": "m³"}
